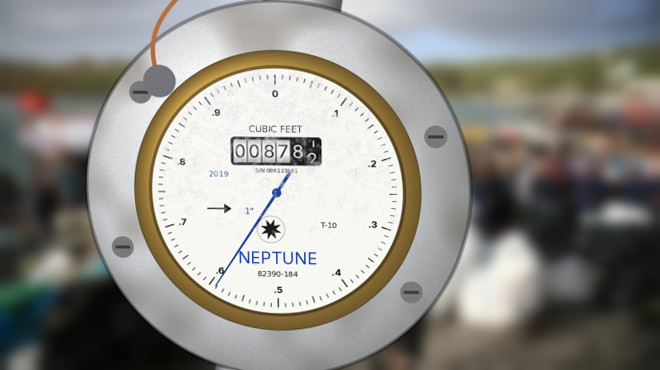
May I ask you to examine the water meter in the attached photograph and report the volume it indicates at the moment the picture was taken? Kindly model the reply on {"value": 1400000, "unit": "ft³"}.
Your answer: {"value": 8781.59, "unit": "ft³"}
